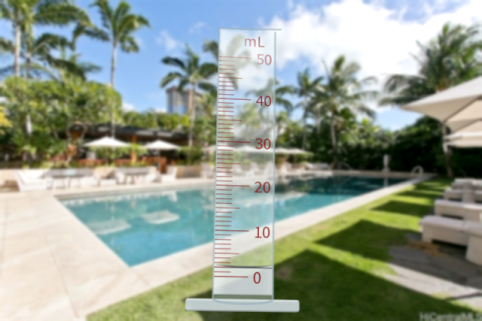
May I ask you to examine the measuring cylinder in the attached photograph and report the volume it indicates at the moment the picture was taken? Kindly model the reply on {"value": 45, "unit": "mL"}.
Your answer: {"value": 2, "unit": "mL"}
